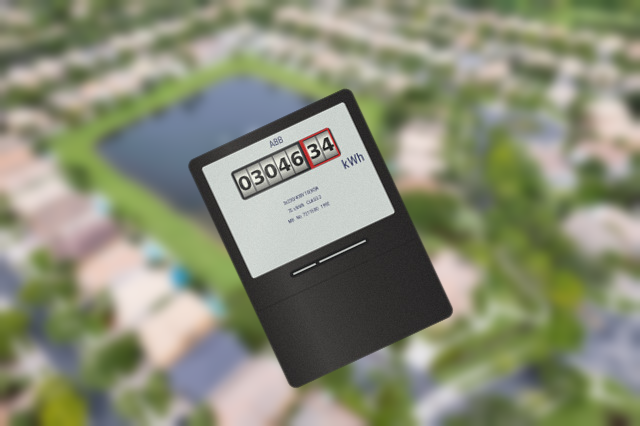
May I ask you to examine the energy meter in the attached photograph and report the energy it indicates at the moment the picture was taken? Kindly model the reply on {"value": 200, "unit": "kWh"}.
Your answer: {"value": 3046.34, "unit": "kWh"}
